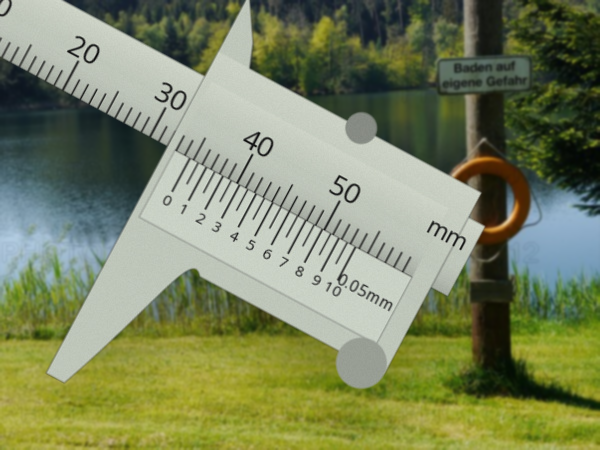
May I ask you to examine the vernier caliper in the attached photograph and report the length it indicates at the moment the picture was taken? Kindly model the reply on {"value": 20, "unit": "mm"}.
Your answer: {"value": 34.6, "unit": "mm"}
